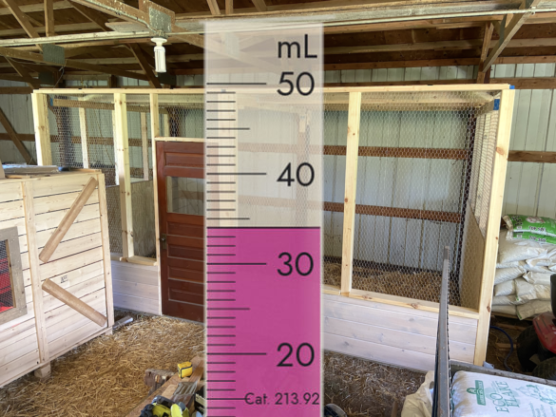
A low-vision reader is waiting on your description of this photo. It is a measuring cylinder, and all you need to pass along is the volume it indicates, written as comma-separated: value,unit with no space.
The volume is 34,mL
